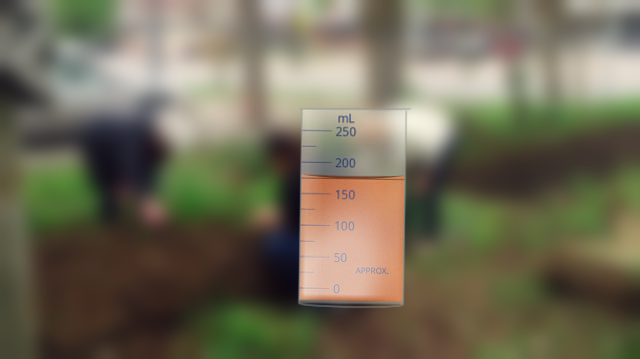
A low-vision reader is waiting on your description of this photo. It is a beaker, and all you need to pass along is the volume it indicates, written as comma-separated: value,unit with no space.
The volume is 175,mL
